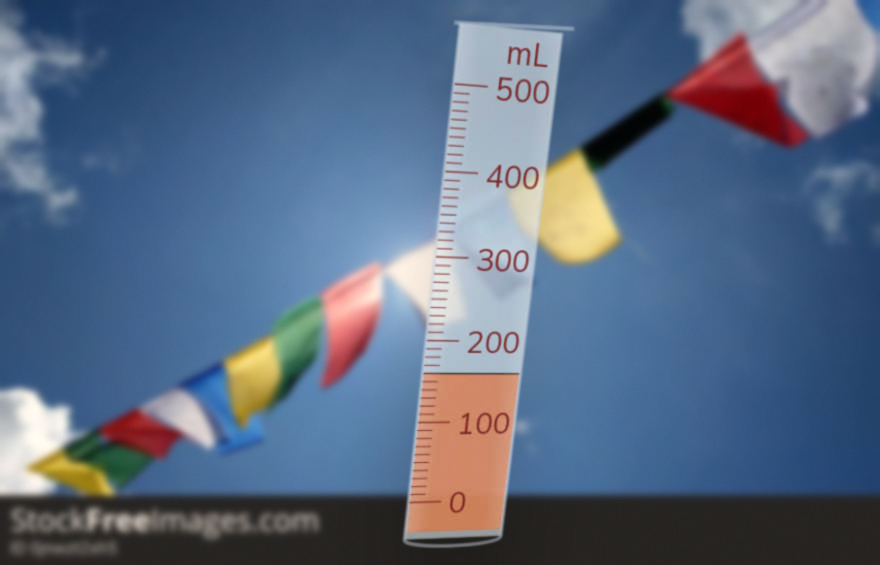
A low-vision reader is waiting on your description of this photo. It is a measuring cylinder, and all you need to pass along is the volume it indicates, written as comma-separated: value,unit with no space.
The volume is 160,mL
